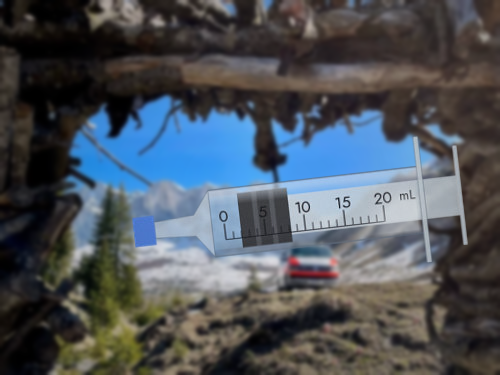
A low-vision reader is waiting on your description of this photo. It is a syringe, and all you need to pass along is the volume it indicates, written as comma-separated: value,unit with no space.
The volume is 2,mL
